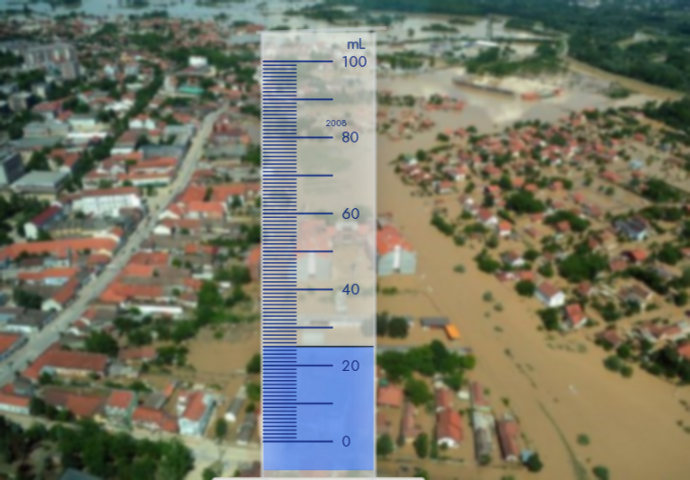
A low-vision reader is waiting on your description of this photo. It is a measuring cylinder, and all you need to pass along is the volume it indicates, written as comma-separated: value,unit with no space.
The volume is 25,mL
